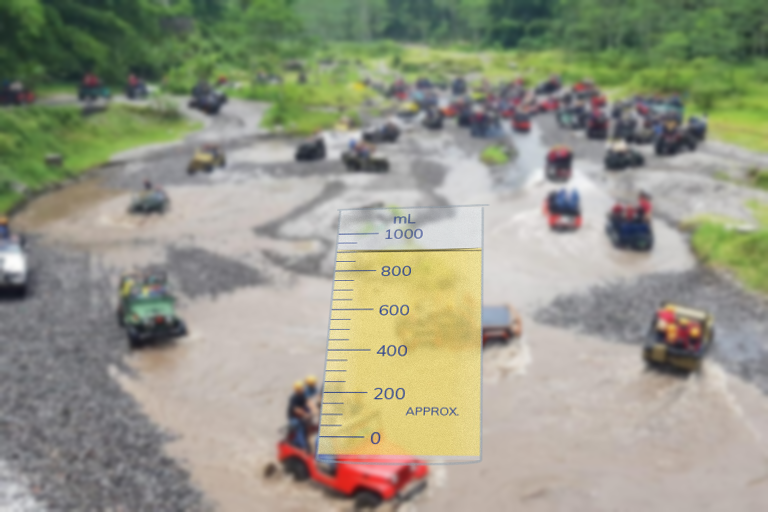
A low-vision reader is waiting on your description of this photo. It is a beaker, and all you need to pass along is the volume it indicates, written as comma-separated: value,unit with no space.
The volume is 900,mL
